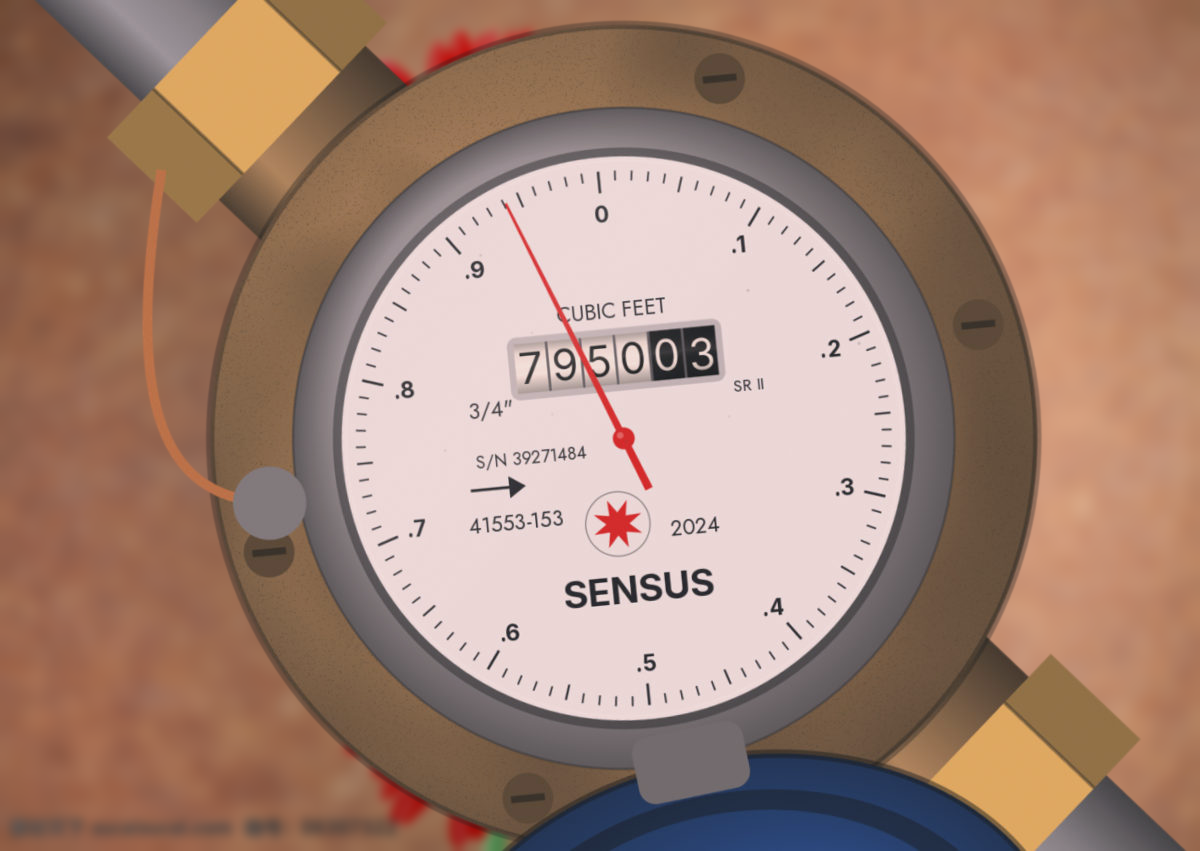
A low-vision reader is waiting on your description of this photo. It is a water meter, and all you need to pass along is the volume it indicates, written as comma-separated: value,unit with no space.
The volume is 795002.94,ft³
